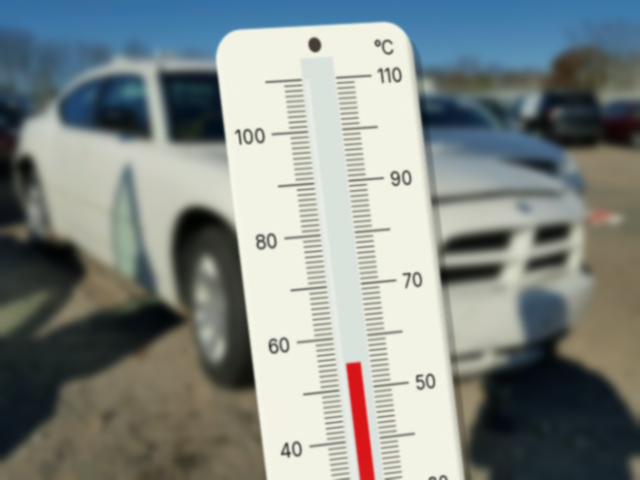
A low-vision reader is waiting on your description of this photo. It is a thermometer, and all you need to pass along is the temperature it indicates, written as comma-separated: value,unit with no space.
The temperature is 55,°C
